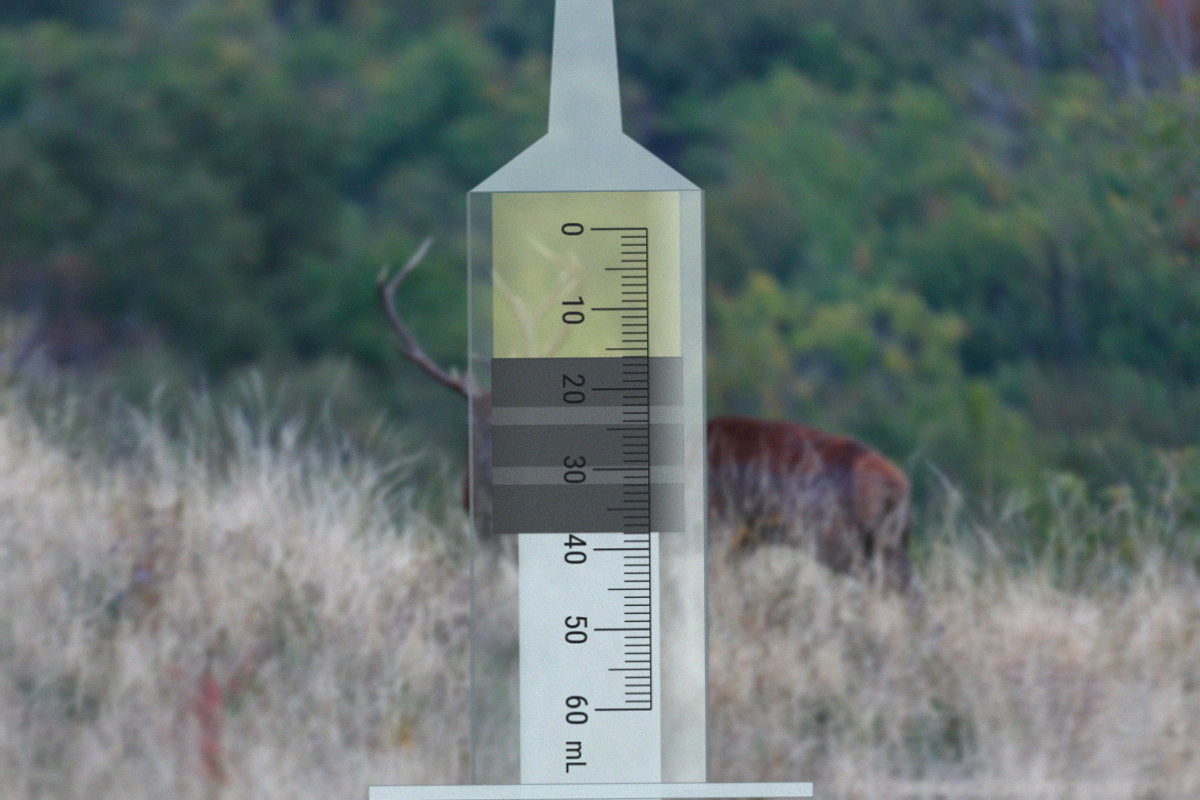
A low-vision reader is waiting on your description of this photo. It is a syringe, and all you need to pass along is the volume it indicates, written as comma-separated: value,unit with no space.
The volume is 16,mL
